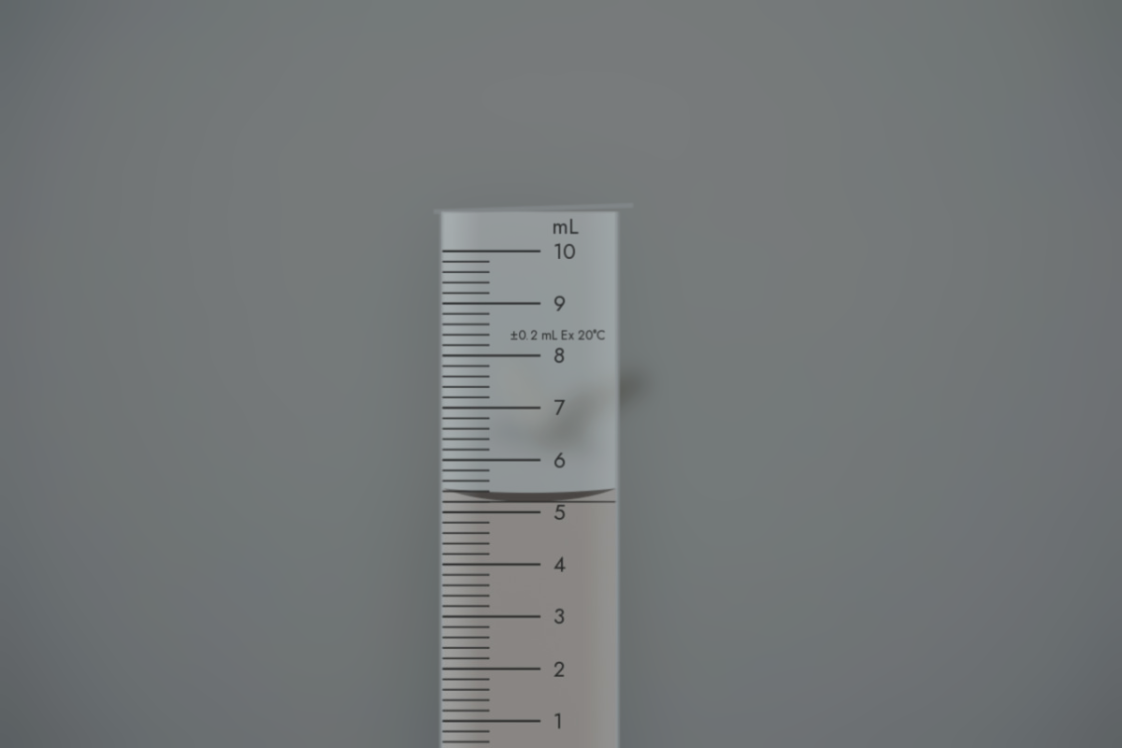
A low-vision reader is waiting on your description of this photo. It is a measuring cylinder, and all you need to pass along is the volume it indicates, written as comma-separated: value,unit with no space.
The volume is 5.2,mL
